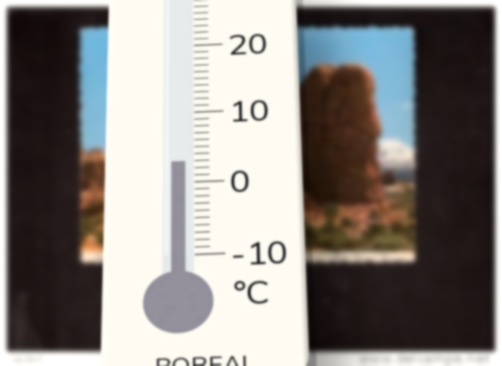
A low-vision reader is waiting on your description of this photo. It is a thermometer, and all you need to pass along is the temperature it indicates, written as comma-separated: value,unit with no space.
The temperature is 3,°C
